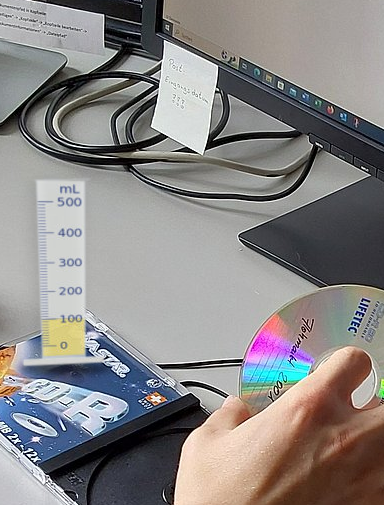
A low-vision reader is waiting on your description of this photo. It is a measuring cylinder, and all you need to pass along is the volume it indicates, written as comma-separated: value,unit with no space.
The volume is 100,mL
